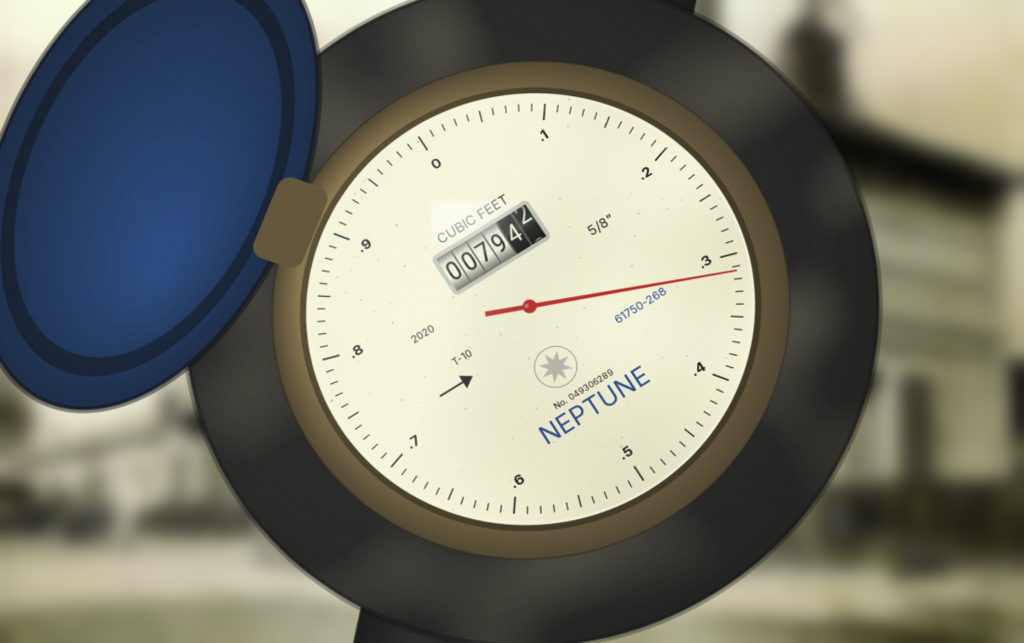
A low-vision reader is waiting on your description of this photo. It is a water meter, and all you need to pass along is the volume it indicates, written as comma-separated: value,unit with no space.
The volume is 7942.31,ft³
